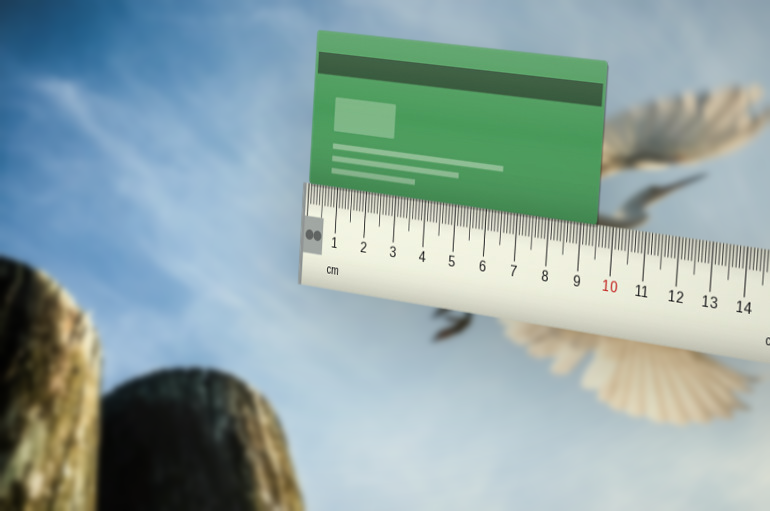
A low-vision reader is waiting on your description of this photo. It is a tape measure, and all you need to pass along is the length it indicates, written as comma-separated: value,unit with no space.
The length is 9.5,cm
